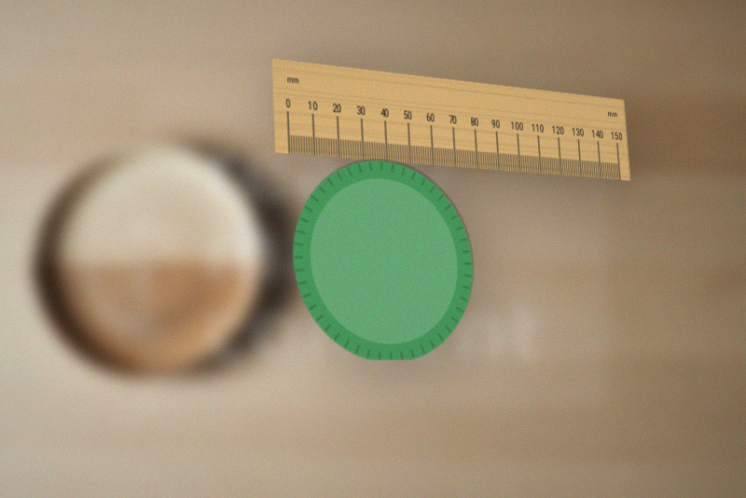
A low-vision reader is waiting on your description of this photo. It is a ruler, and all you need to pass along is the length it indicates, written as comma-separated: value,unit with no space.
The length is 75,mm
